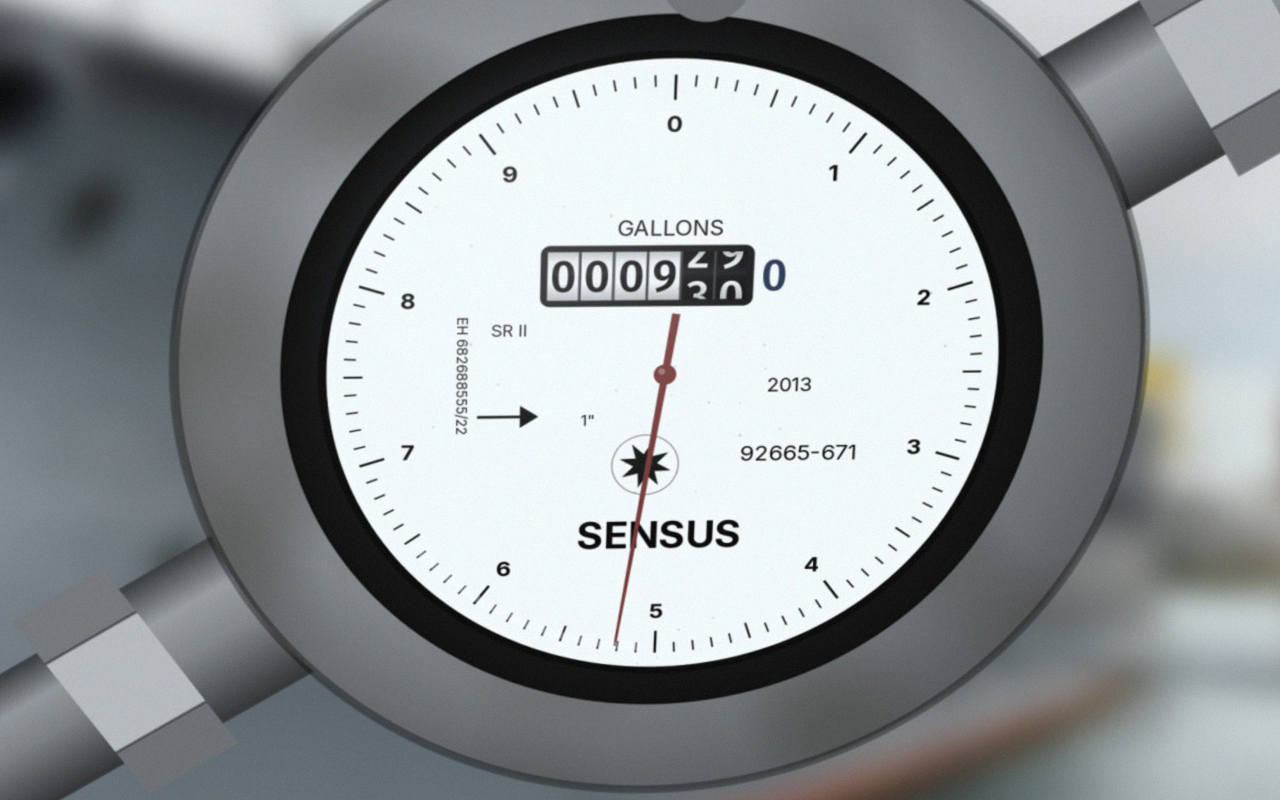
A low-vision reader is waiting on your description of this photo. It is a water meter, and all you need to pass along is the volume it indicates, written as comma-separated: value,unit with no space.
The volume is 9295.2,gal
